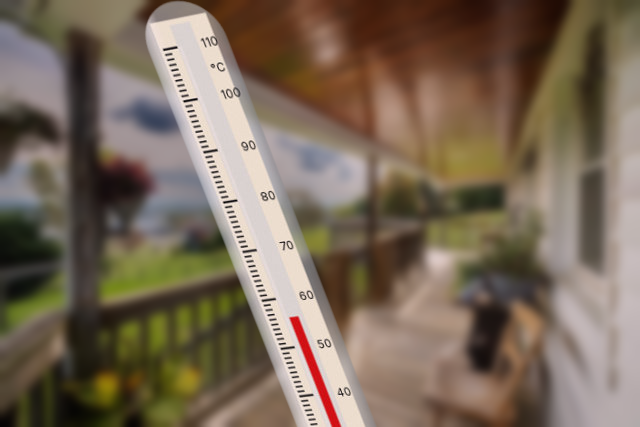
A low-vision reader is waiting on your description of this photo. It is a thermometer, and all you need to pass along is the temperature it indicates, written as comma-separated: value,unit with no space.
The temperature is 56,°C
